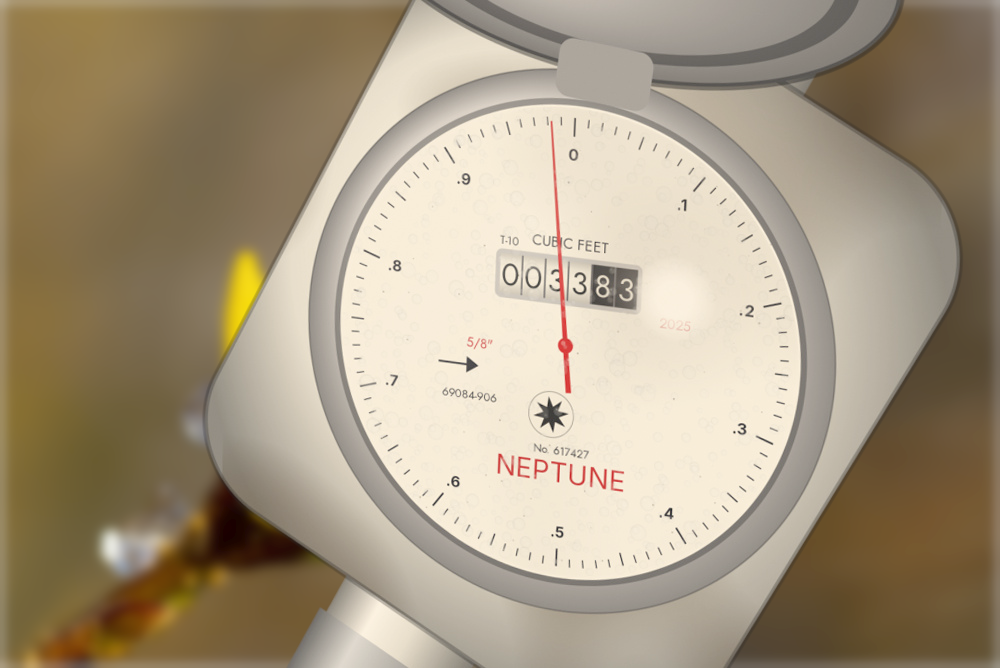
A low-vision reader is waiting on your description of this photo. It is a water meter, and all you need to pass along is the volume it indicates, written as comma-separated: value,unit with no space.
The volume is 3382.98,ft³
